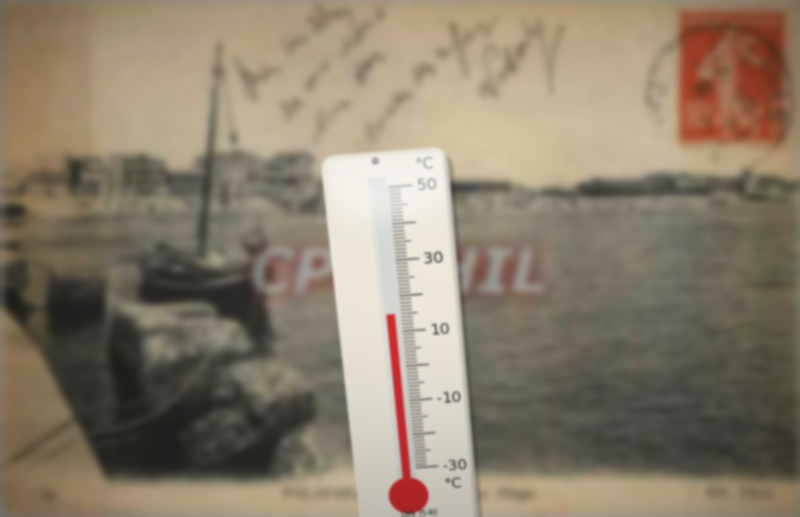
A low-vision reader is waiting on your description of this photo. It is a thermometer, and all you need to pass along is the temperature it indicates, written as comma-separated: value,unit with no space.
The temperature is 15,°C
